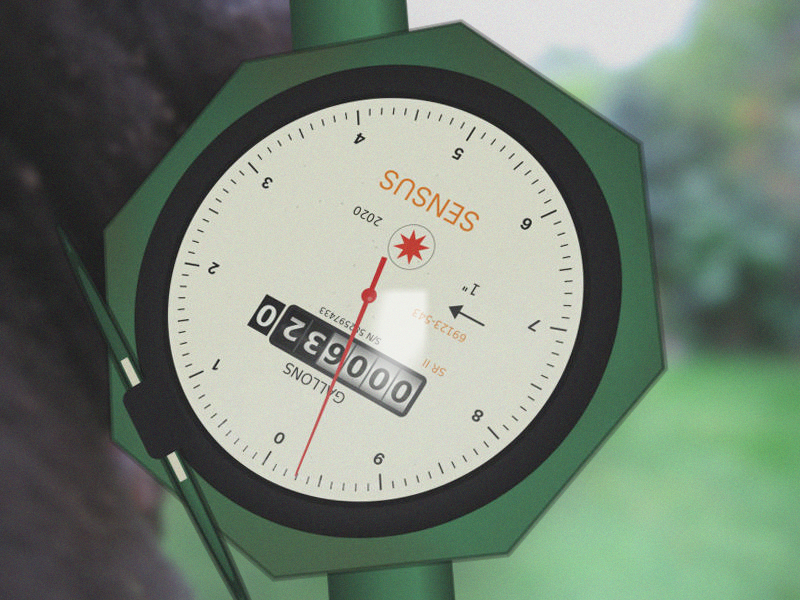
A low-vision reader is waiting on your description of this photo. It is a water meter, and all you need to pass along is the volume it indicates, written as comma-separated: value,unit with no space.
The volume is 6319.7,gal
